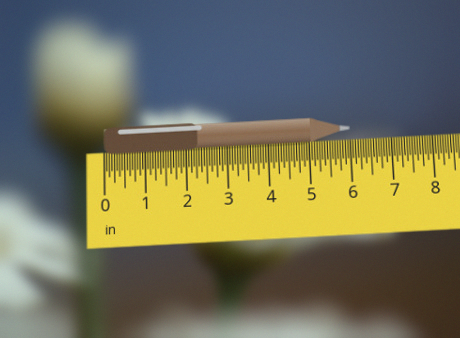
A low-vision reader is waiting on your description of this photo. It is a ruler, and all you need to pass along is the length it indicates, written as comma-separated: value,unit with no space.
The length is 6,in
